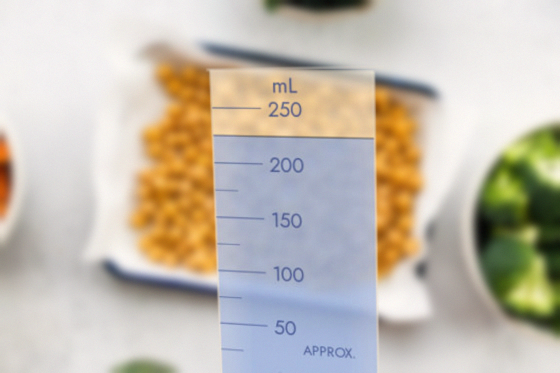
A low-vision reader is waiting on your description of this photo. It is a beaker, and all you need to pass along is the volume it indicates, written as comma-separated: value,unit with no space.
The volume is 225,mL
